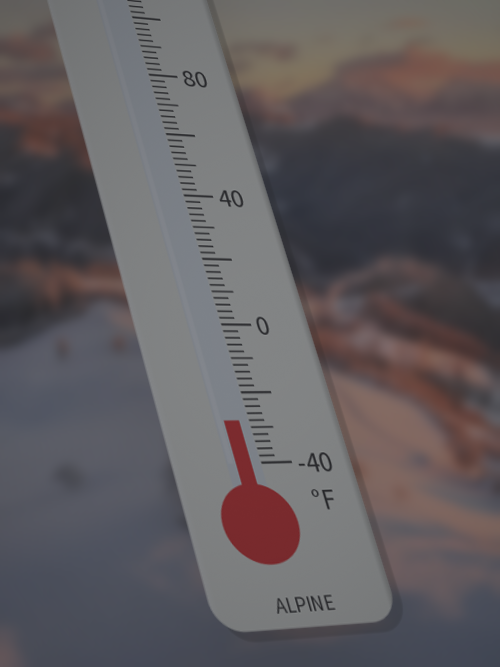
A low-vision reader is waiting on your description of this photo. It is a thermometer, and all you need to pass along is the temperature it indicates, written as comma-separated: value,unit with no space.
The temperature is -28,°F
